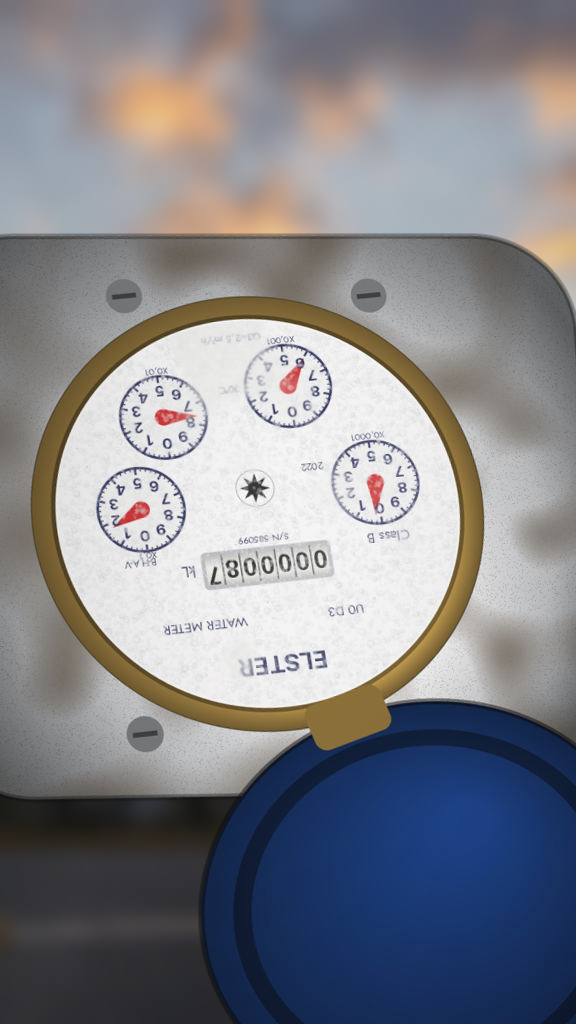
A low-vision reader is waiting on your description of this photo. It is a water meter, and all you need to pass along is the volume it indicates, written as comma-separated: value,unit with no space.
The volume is 87.1760,kL
